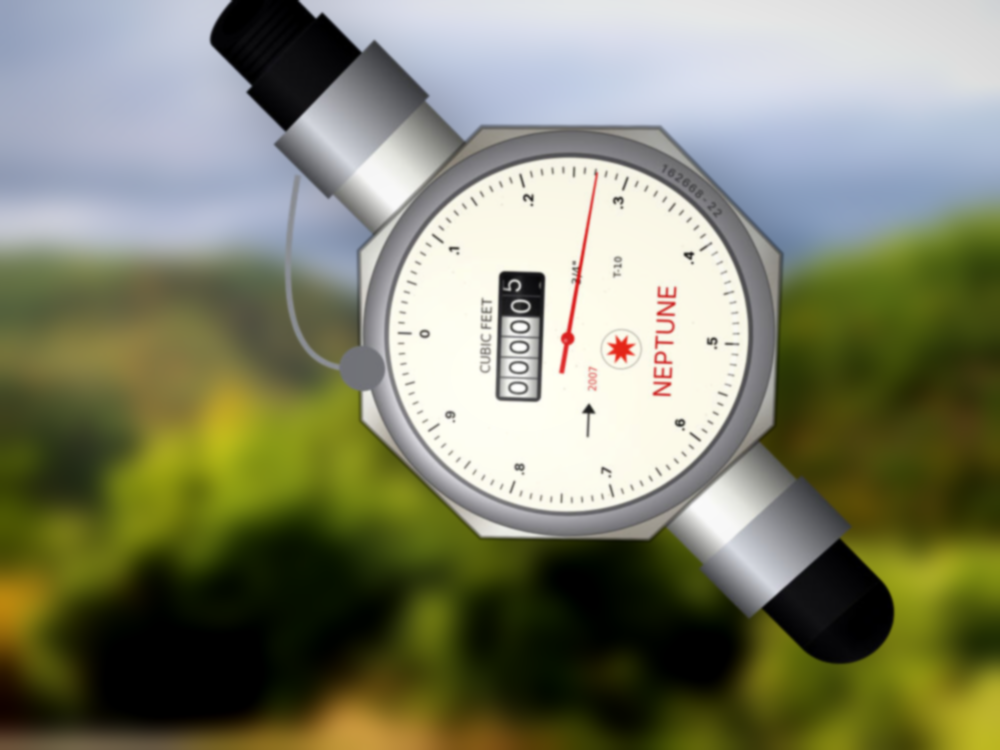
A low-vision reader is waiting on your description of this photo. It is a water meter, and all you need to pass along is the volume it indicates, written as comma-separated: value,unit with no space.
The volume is 5.27,ft³
